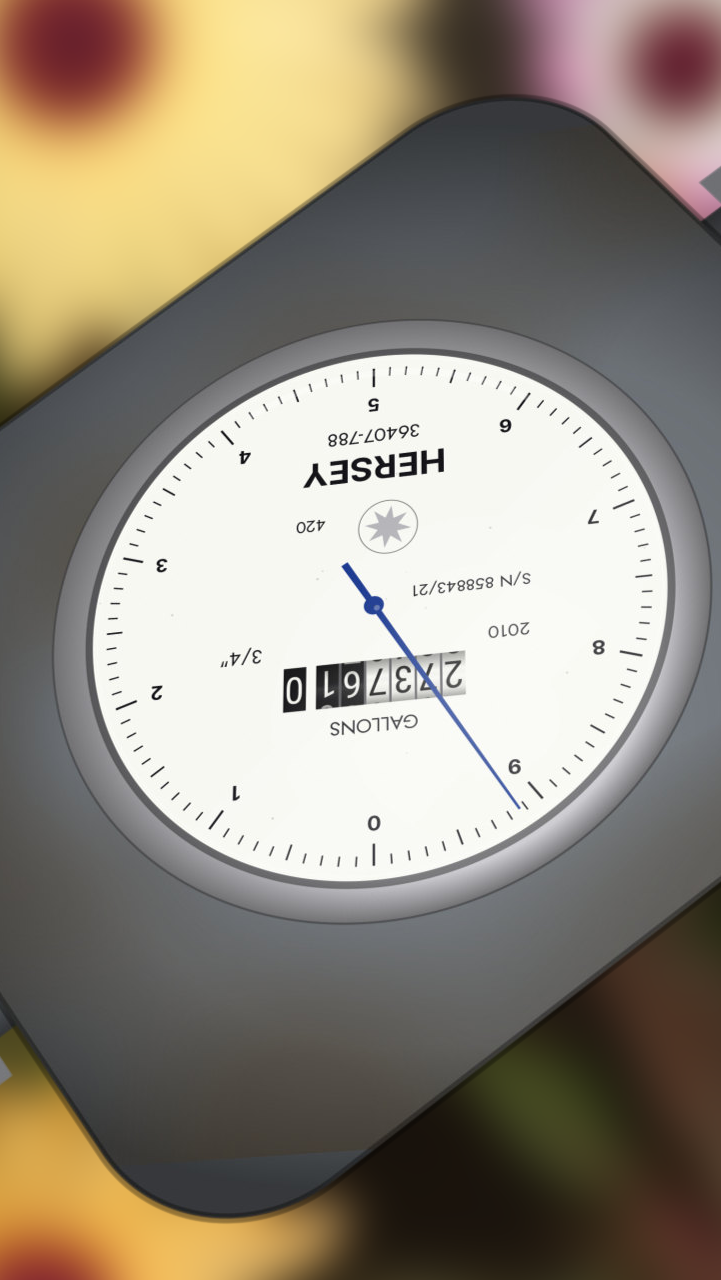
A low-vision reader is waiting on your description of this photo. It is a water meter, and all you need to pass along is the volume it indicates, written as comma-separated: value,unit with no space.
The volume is 2737609.1,gal
